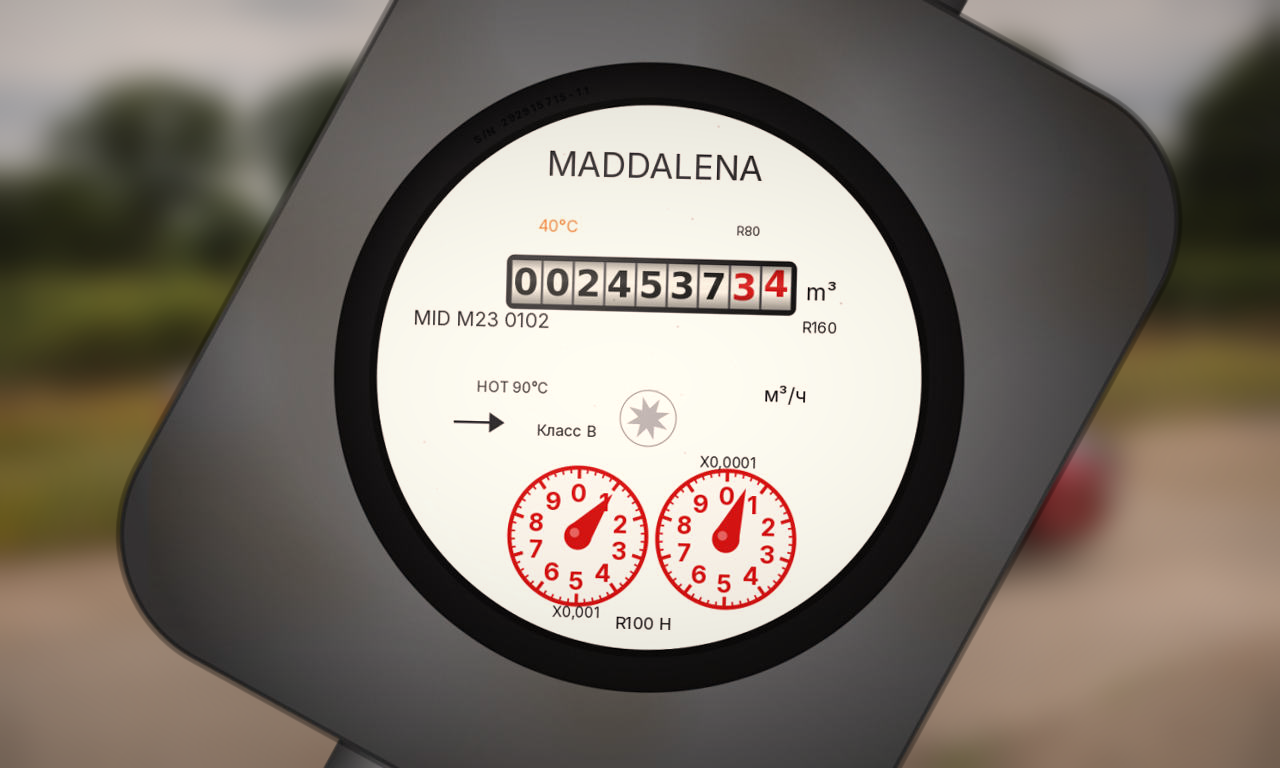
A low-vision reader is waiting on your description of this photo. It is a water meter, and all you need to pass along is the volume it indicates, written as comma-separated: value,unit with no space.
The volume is 24537.3410,m³
